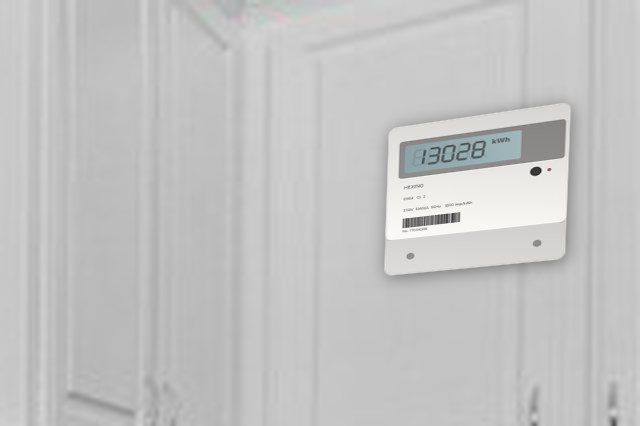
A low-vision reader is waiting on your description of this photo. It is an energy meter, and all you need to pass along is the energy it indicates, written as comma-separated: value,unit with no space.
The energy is 13028,kWh
